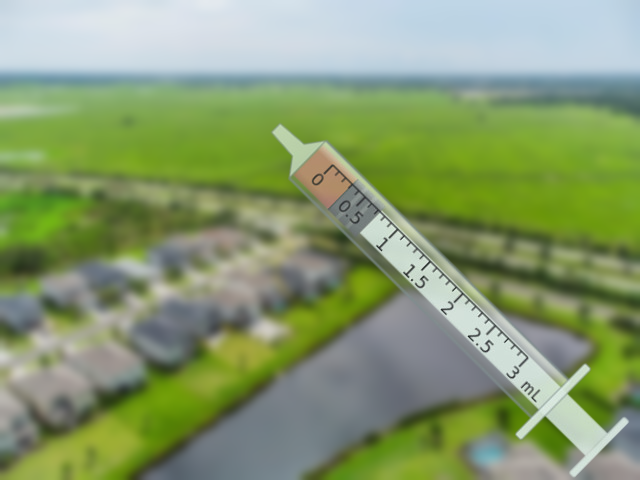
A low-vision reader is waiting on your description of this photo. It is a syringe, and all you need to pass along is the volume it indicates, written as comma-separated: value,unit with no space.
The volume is 0.3,mL
